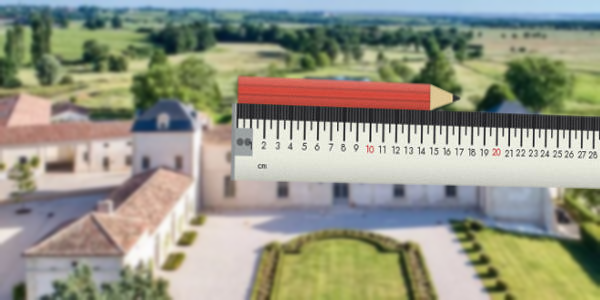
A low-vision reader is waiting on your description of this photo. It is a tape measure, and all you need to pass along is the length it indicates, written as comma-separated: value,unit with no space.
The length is 17,cm
